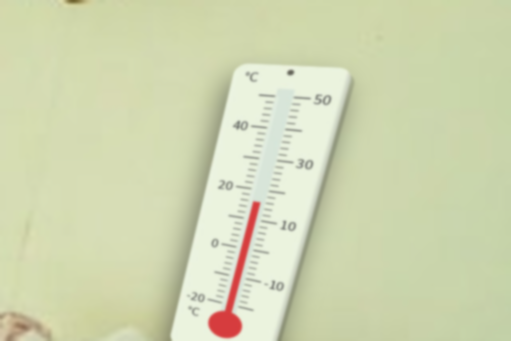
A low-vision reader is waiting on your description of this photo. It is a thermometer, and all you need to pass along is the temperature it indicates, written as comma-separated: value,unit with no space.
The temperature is 16,°C
